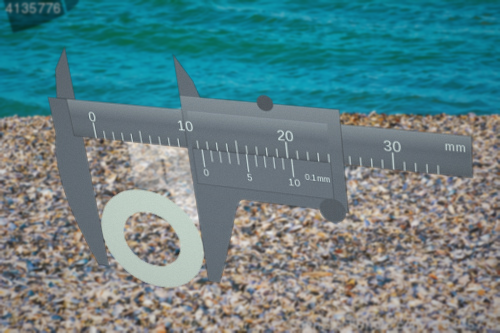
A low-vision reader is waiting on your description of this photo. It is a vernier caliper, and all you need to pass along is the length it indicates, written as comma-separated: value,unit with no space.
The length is 11.4,mm
